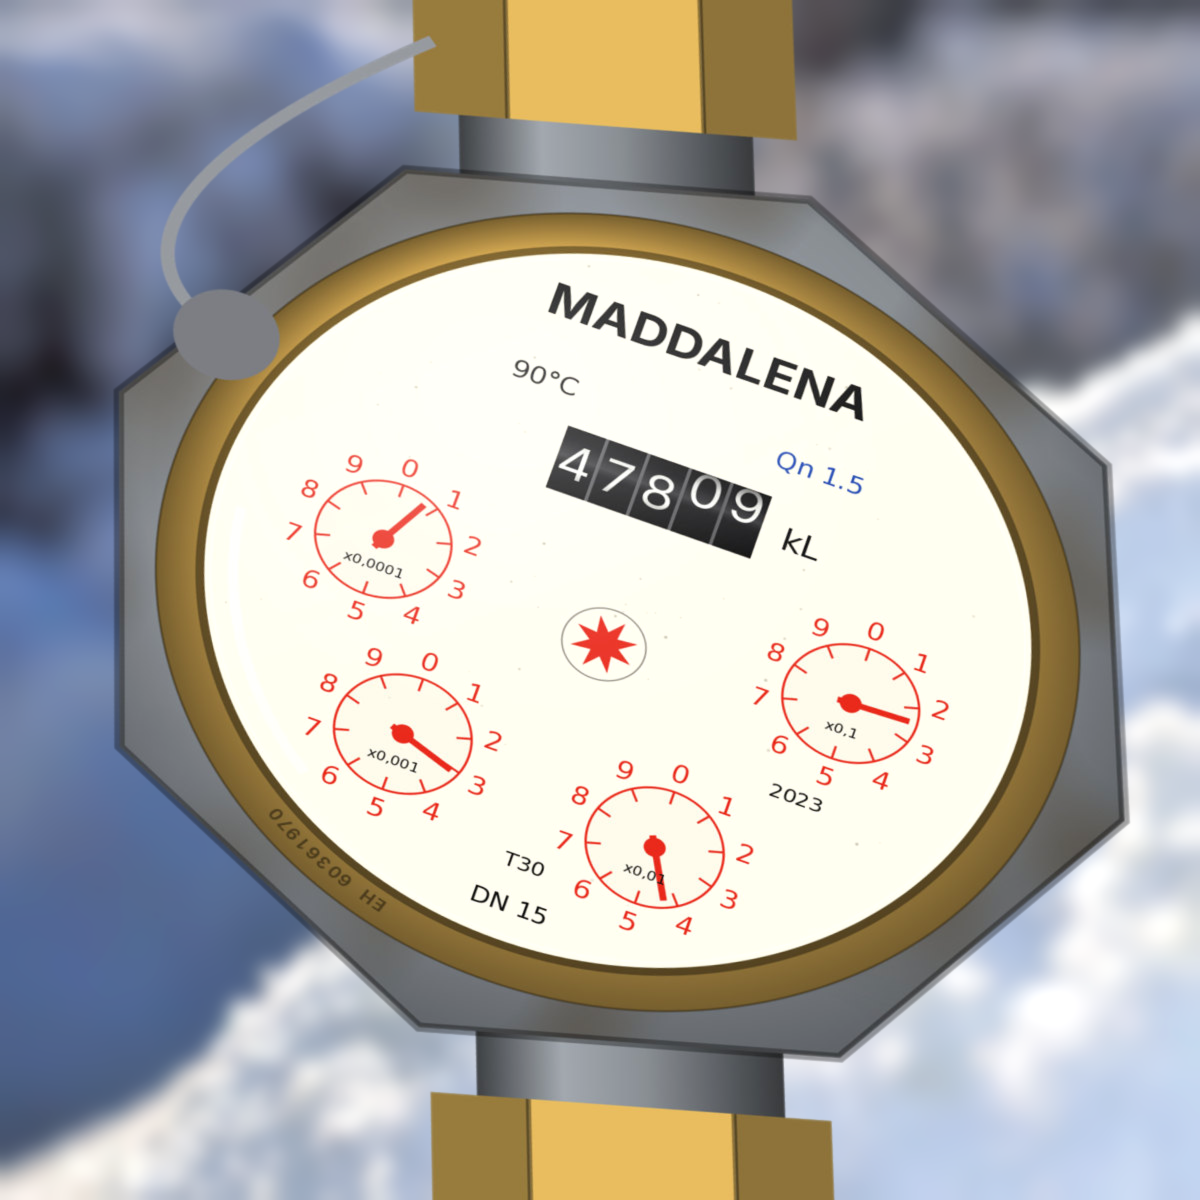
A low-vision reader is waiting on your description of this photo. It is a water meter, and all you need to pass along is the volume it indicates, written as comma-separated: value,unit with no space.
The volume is 47809.2430,kL
